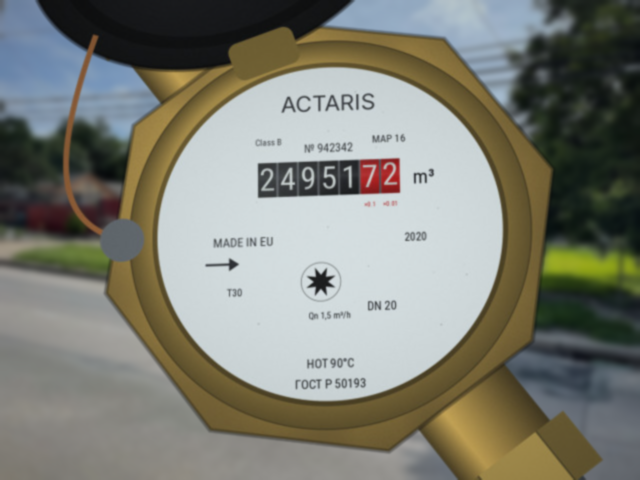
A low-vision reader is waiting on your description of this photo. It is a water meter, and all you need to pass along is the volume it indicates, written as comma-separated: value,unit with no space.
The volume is 24951.72,m³
